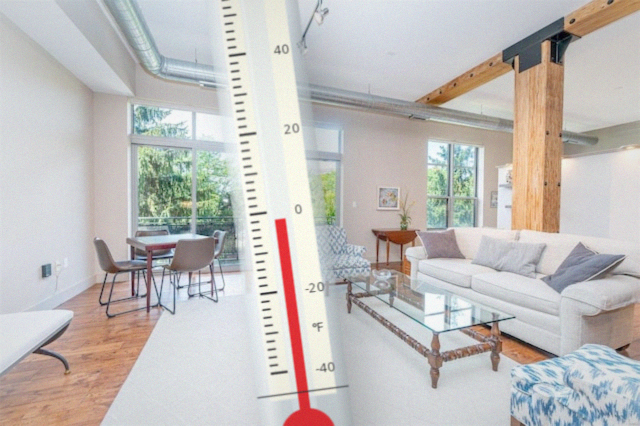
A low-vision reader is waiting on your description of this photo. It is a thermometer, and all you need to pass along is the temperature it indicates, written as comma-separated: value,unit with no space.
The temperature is -2,°F
